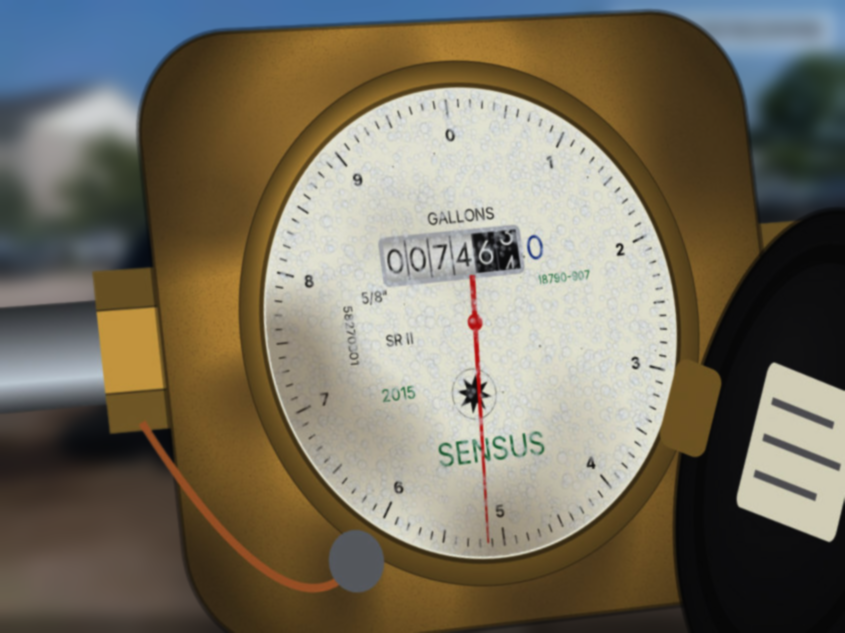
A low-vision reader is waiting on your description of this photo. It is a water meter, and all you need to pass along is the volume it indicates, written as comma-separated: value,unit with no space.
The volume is 74635.1,gal
